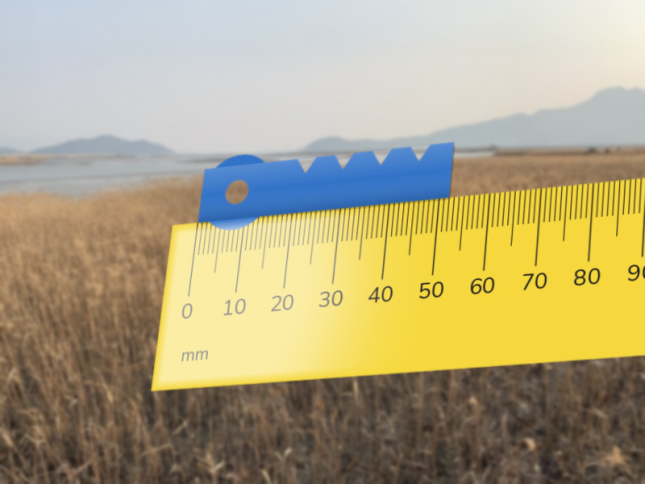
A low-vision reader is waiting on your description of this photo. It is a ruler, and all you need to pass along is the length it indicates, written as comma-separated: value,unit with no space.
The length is 52,mm
